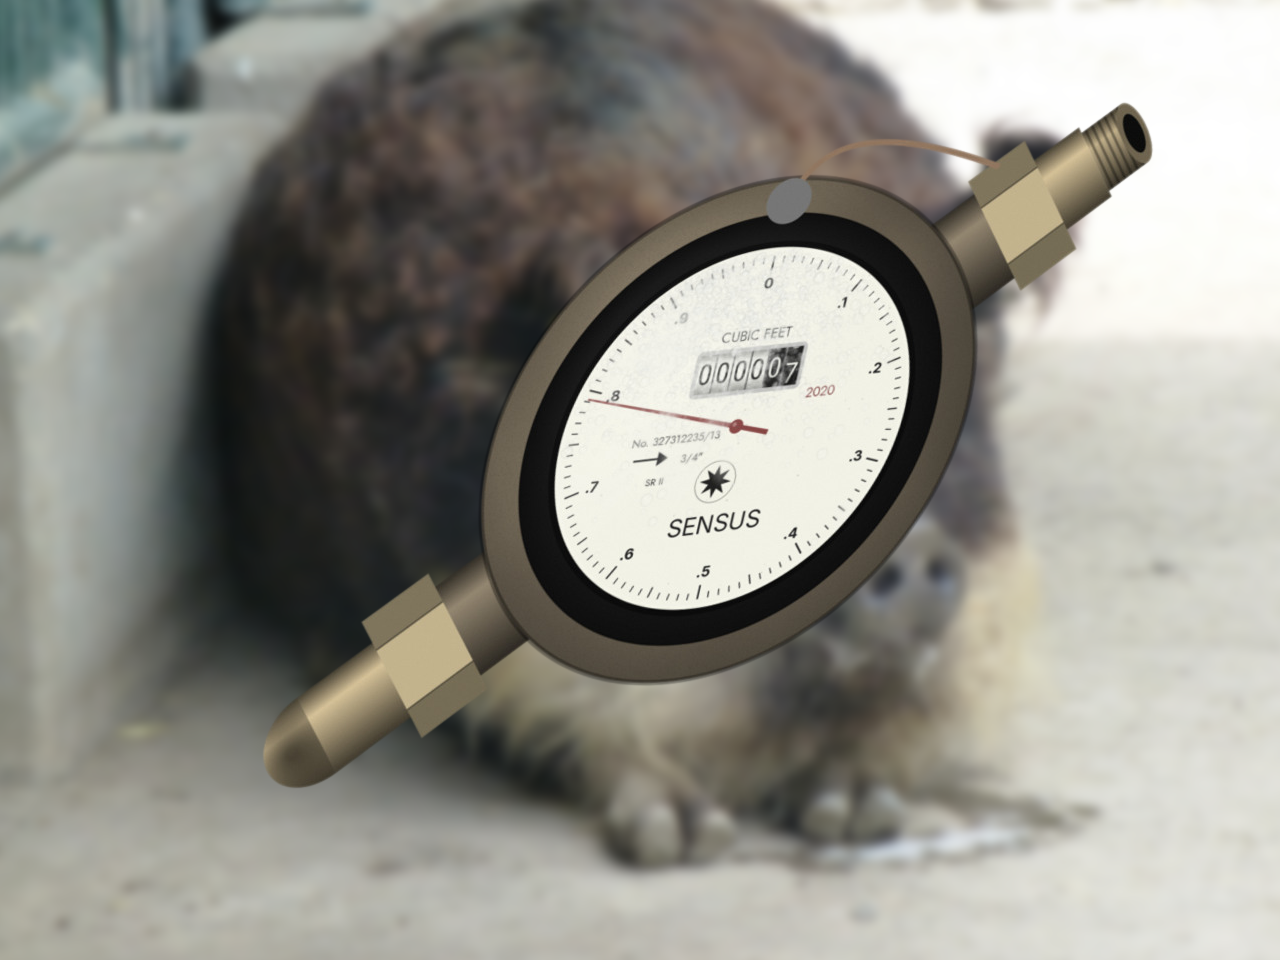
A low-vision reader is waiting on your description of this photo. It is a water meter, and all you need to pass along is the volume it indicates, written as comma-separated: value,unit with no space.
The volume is 6.79,ft³
